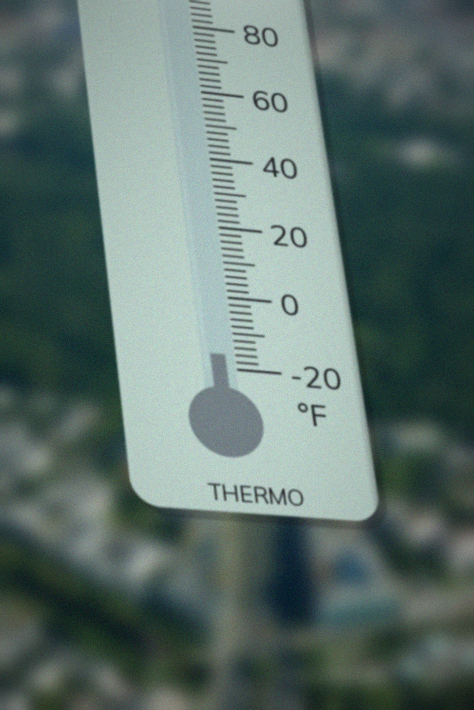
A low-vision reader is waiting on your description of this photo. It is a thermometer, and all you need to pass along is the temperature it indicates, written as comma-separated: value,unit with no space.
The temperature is -16,°F
